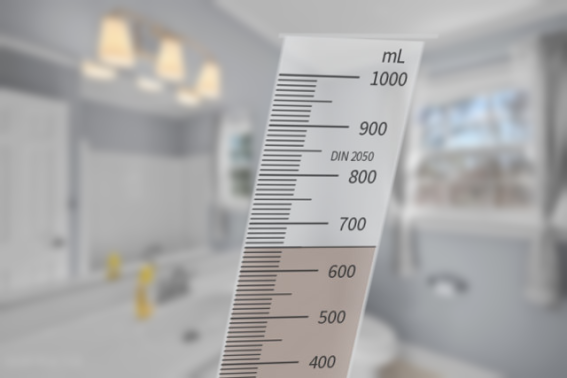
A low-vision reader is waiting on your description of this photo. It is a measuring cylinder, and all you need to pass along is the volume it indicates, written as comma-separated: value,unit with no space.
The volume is 650,mL
